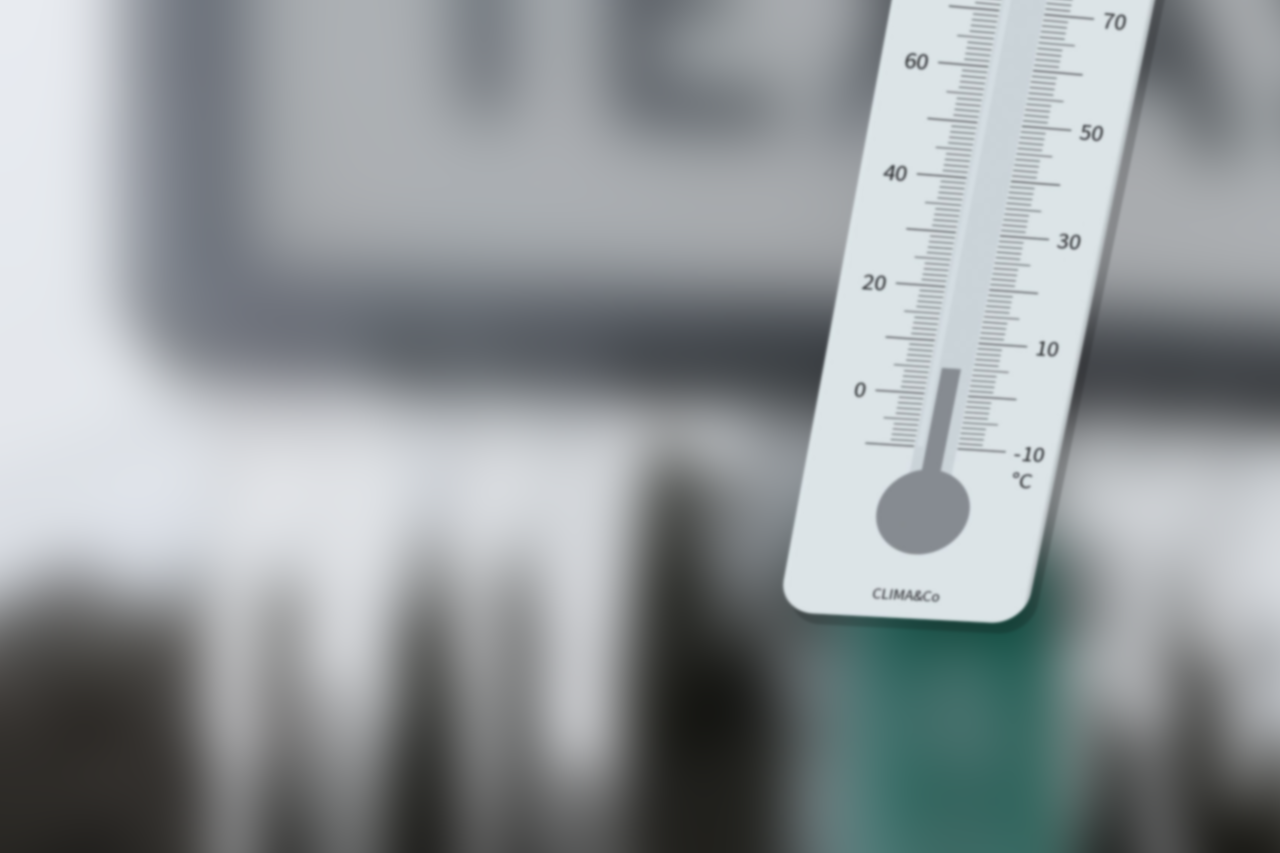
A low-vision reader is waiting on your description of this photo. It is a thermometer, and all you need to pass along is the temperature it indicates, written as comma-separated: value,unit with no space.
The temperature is 5,°C
